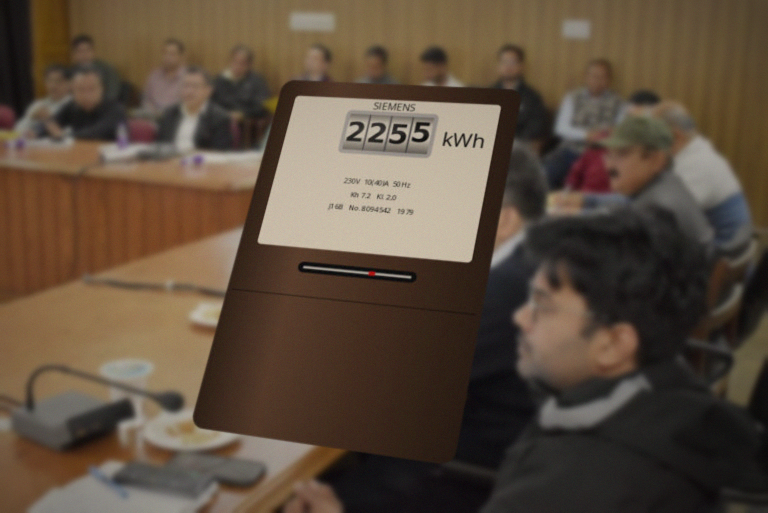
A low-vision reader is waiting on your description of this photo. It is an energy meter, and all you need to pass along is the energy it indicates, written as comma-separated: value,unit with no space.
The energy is 2255,kWh
